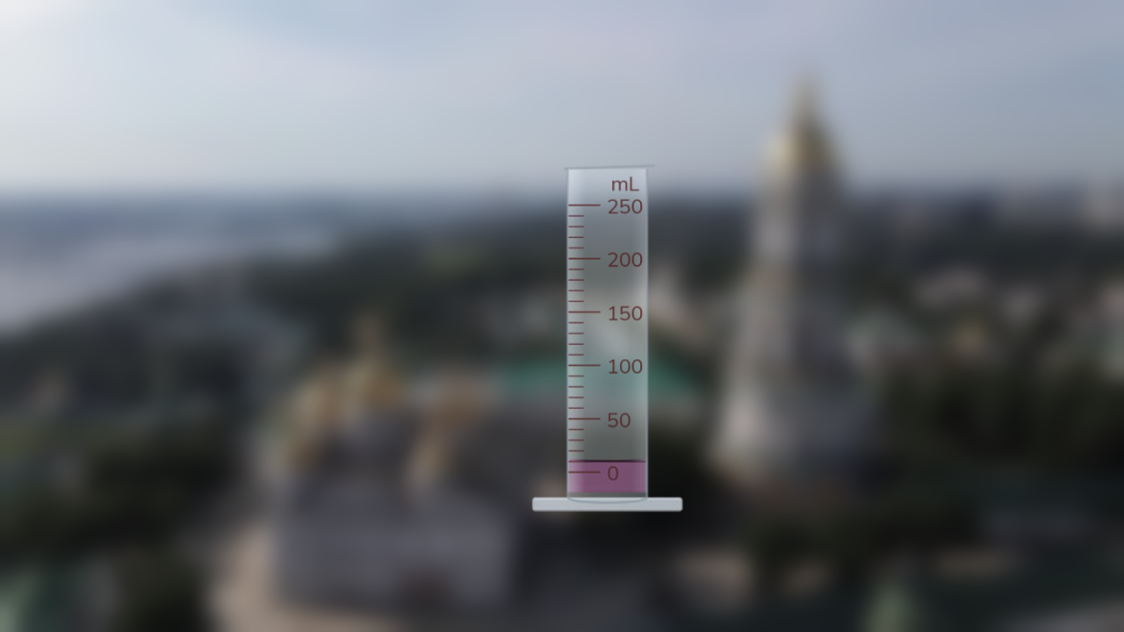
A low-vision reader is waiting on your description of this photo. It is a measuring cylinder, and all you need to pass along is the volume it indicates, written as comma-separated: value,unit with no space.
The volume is 10,mL
